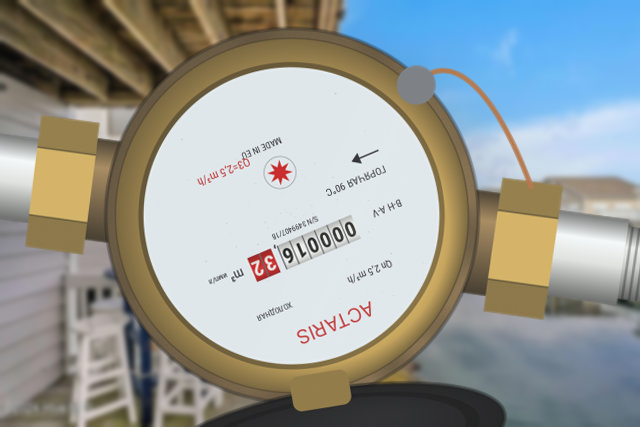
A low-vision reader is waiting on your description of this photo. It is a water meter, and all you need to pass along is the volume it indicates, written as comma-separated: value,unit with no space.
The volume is 16.32,m³
